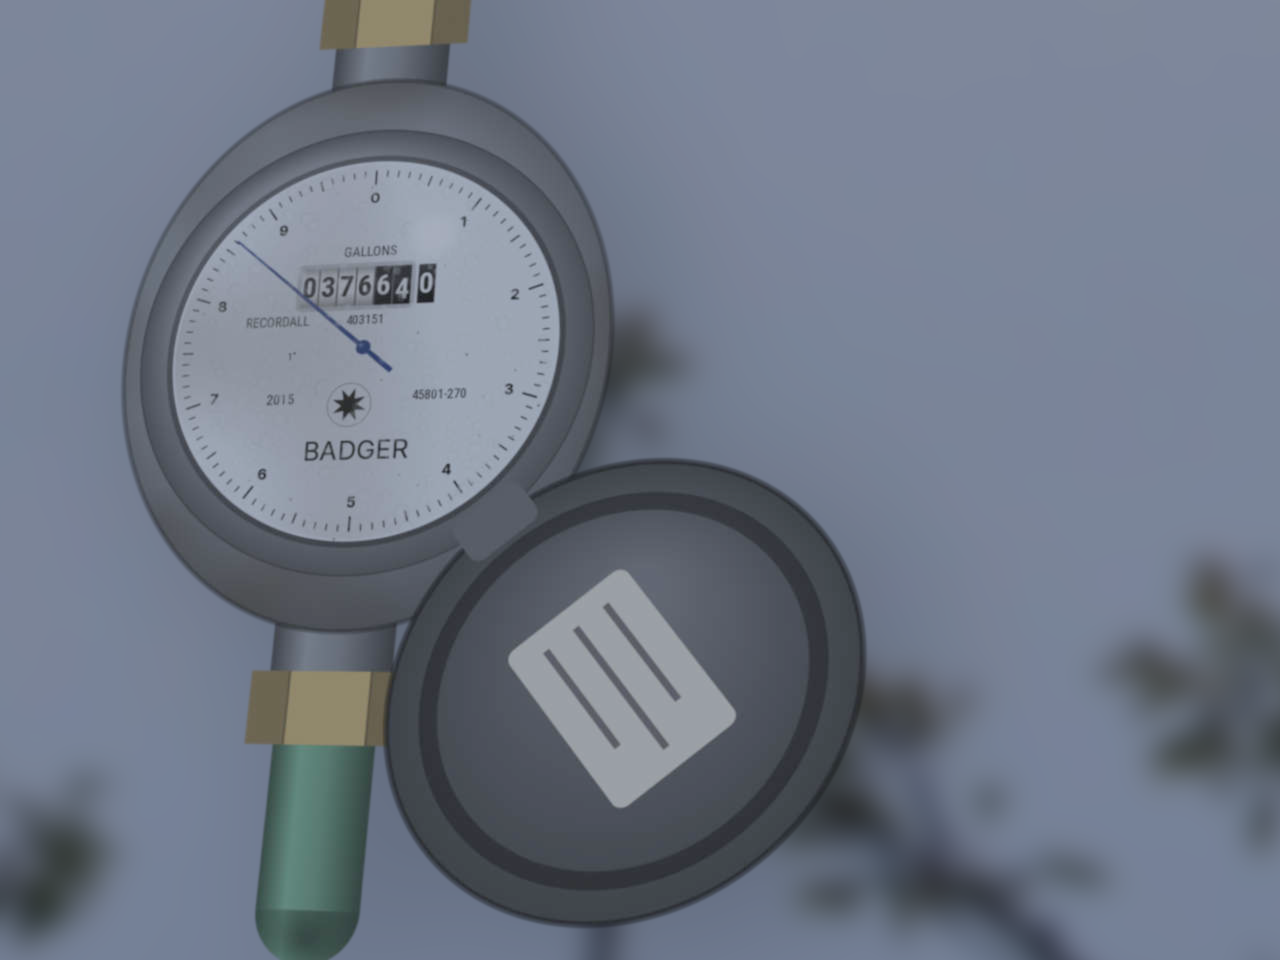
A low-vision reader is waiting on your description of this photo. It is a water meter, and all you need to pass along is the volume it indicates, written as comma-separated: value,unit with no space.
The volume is 376638.6,gal
